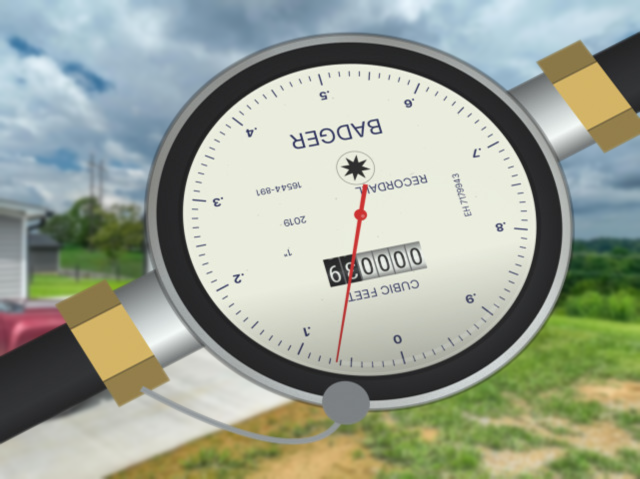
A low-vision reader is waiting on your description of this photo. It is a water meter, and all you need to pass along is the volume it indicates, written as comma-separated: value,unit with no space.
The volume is 39.06,ft³
